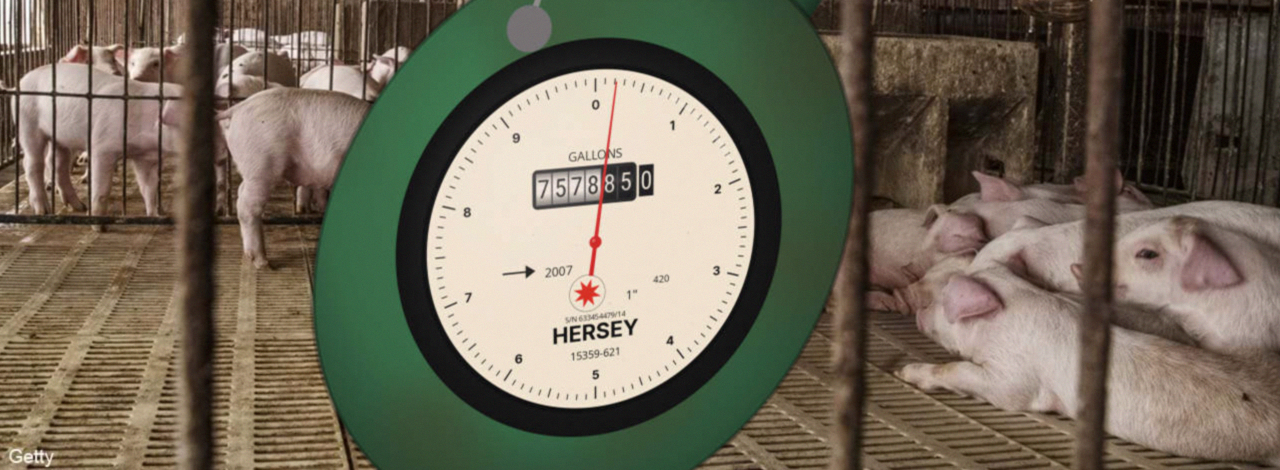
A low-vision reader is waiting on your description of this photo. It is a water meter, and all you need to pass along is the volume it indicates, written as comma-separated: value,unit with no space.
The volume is 7578850.2,gal
